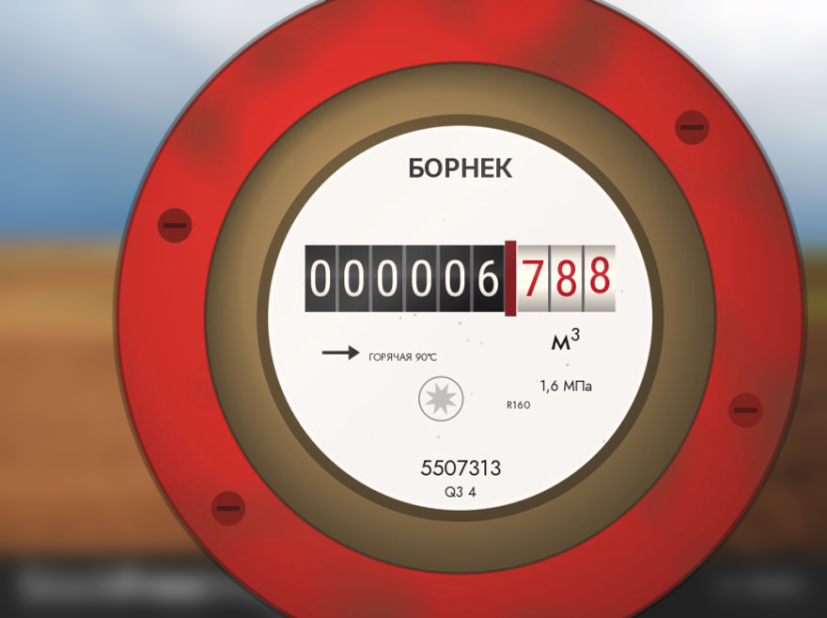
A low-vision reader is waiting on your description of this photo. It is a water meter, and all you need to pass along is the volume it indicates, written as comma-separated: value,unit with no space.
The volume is 6.788,m³
